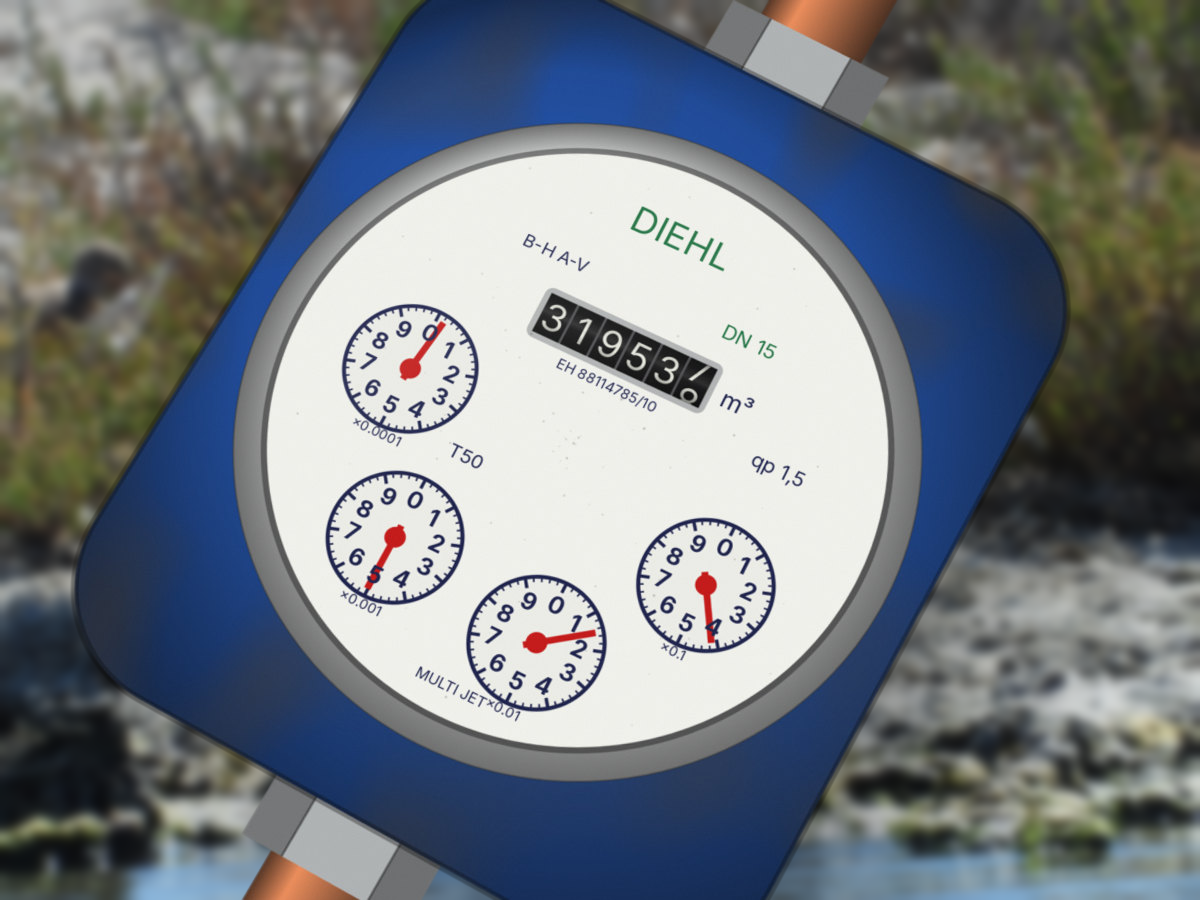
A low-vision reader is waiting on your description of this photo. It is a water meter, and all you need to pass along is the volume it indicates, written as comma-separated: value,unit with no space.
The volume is 319537.4150,m³
